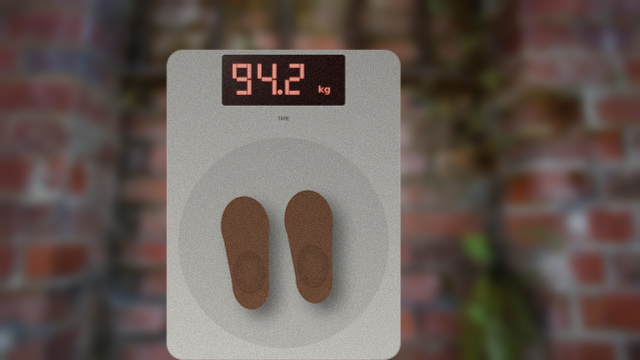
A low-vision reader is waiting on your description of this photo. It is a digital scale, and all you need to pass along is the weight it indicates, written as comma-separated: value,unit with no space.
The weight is 94.2,kg
